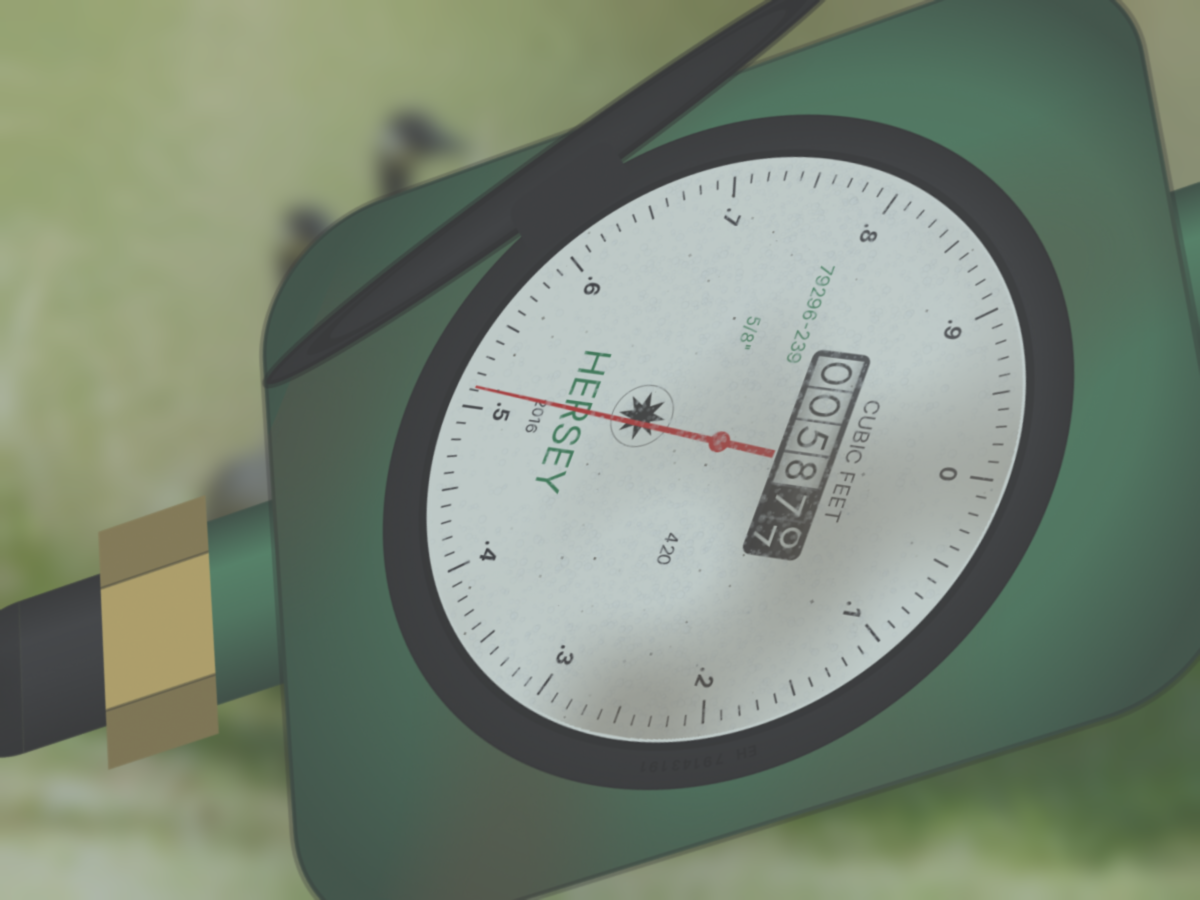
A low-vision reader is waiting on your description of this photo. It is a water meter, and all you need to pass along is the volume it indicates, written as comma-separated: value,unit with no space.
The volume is 5876.51,ft³
